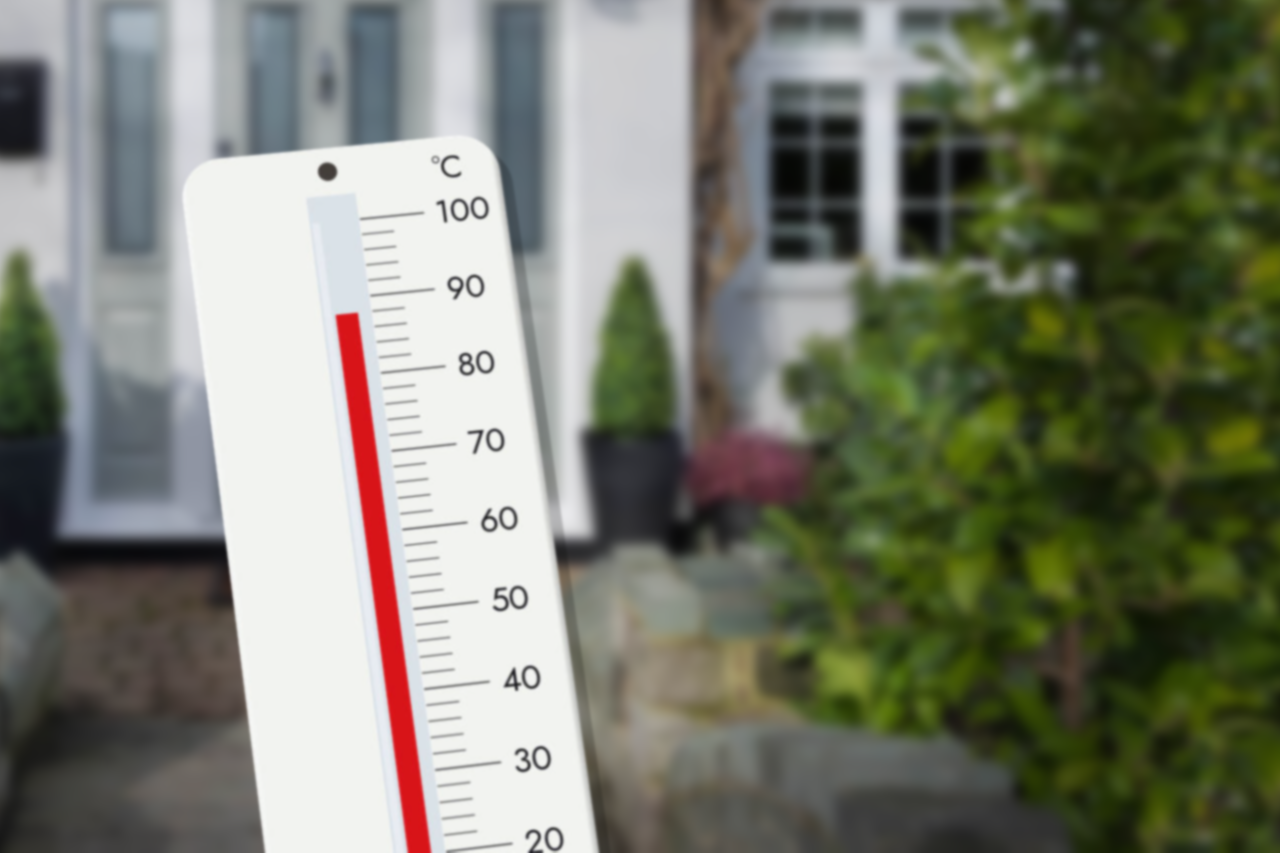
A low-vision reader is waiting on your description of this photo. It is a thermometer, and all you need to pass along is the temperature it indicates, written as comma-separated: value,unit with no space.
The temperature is 88,°C
